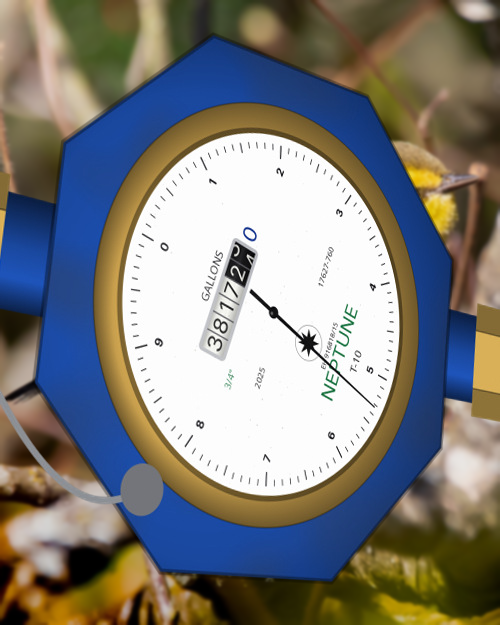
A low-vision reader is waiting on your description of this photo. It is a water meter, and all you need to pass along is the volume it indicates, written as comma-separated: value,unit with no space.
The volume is 3817235.3,gal
